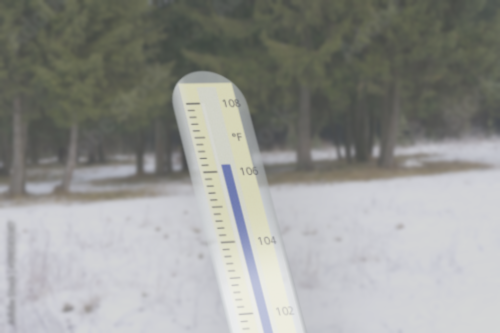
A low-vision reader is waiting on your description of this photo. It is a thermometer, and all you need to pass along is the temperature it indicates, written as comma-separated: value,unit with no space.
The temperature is 106.2,°F
